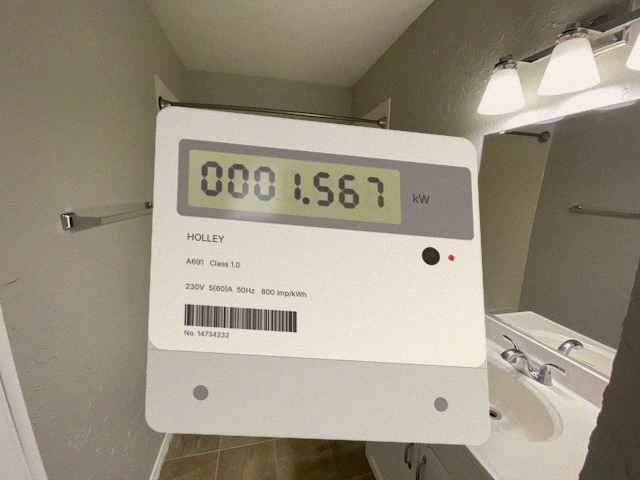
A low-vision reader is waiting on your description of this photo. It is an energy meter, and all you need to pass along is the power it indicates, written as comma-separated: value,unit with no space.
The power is 1.567,kW
